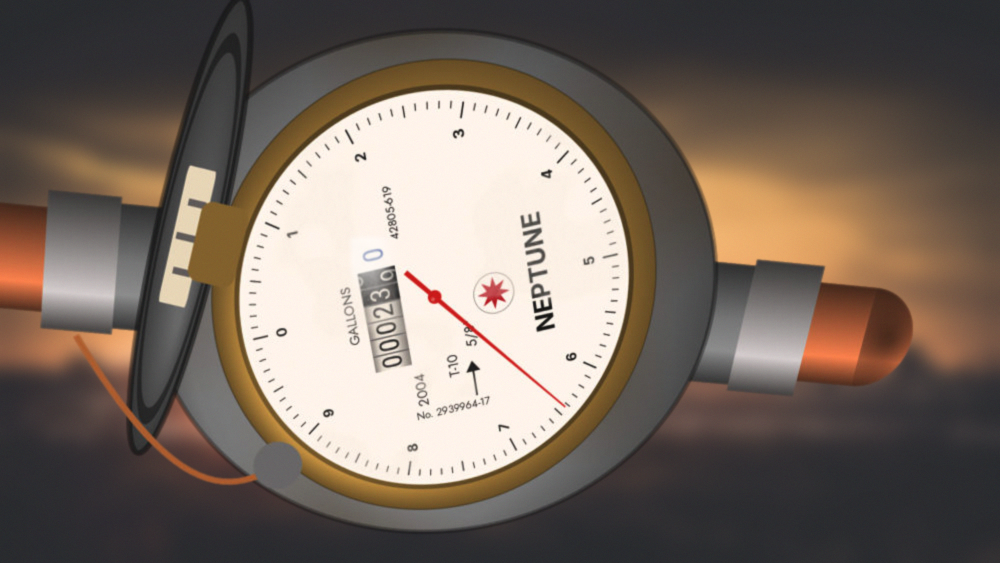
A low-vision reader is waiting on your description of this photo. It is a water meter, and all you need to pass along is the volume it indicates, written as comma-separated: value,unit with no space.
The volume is 2386.4,gal
